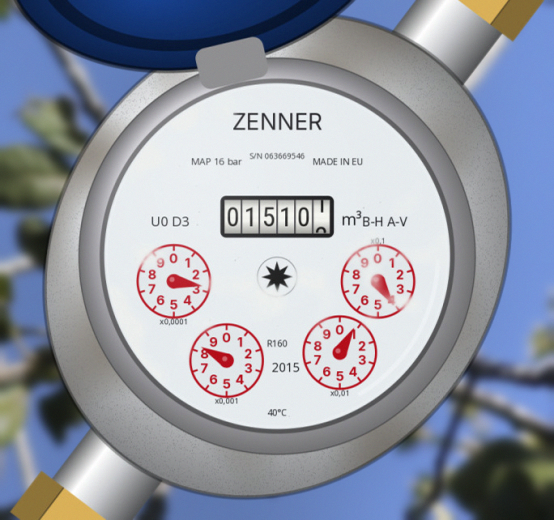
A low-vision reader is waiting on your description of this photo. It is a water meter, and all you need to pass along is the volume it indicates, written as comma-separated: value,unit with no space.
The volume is 15101.4082,m³
